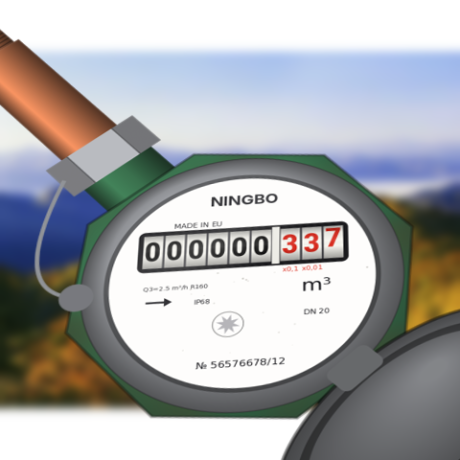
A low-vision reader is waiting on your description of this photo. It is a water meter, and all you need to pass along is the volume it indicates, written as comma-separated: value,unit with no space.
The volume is 0.337,m³
